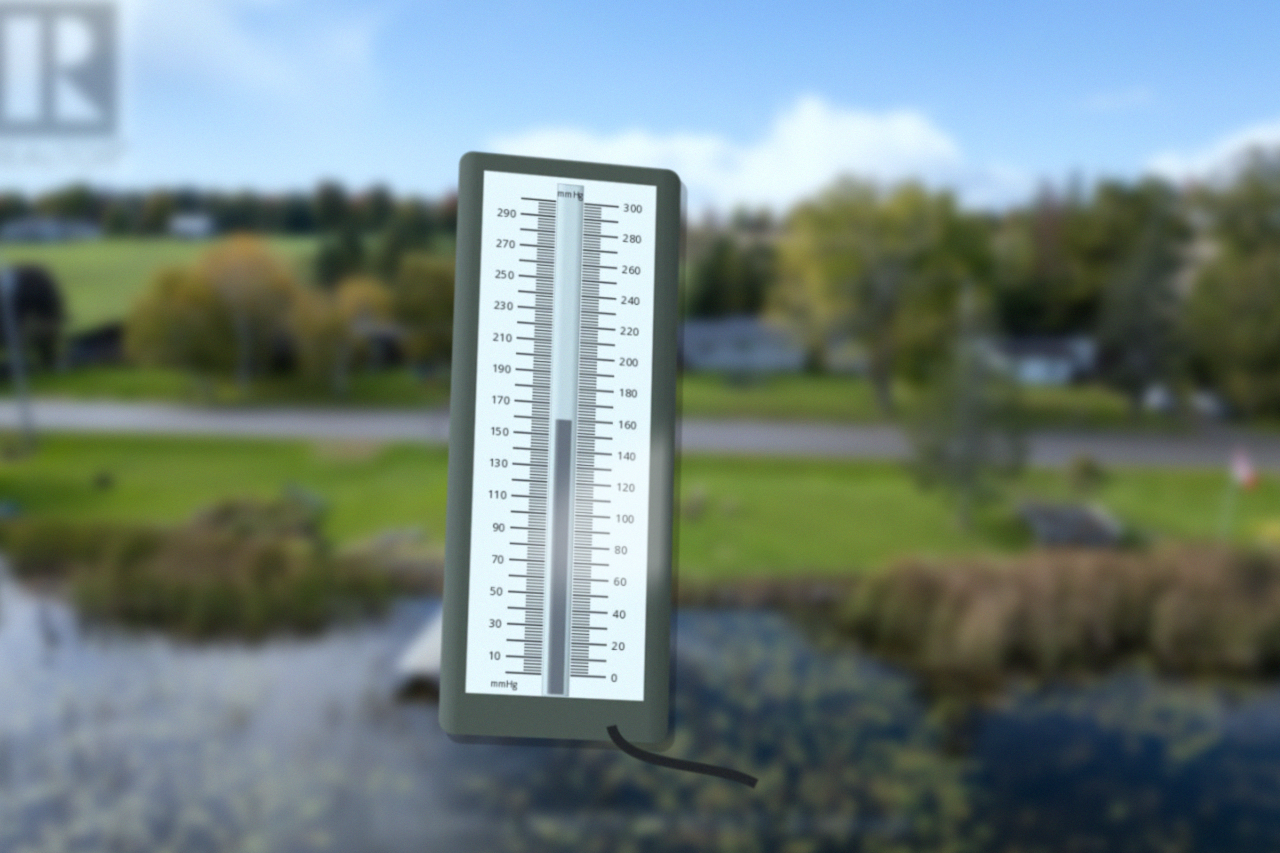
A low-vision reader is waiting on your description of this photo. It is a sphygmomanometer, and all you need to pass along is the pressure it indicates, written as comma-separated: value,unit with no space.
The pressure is 160,mmHg
